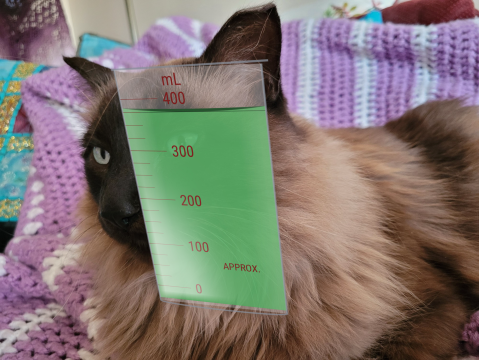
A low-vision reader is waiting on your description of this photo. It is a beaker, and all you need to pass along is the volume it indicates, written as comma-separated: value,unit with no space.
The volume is 375,mL
